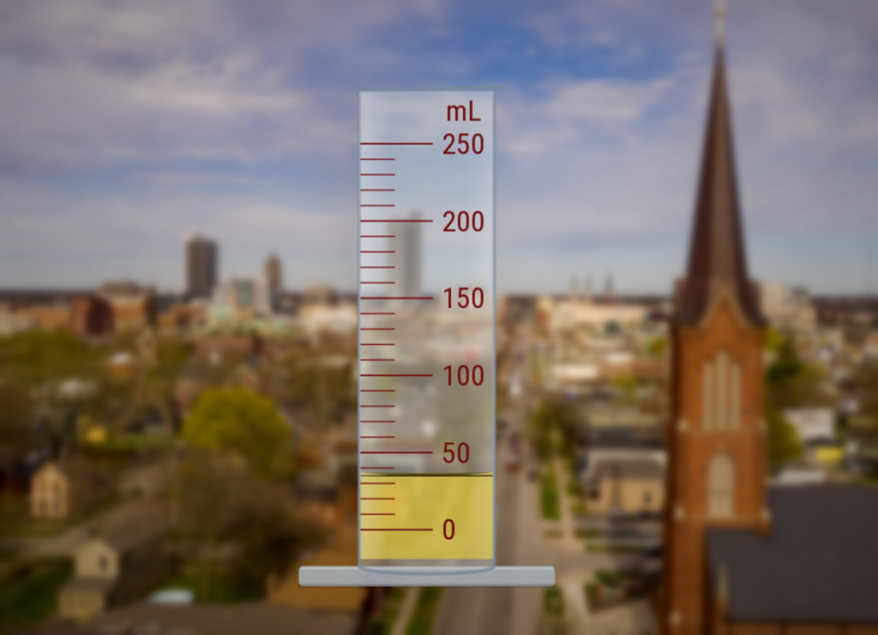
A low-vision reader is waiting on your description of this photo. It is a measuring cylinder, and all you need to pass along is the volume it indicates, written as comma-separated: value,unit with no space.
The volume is 35,mL
